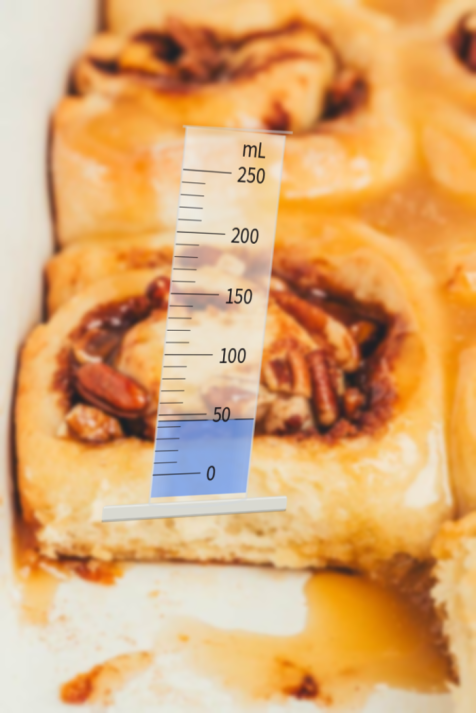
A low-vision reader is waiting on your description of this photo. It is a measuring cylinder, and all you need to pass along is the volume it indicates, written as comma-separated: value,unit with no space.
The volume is 45,mL
